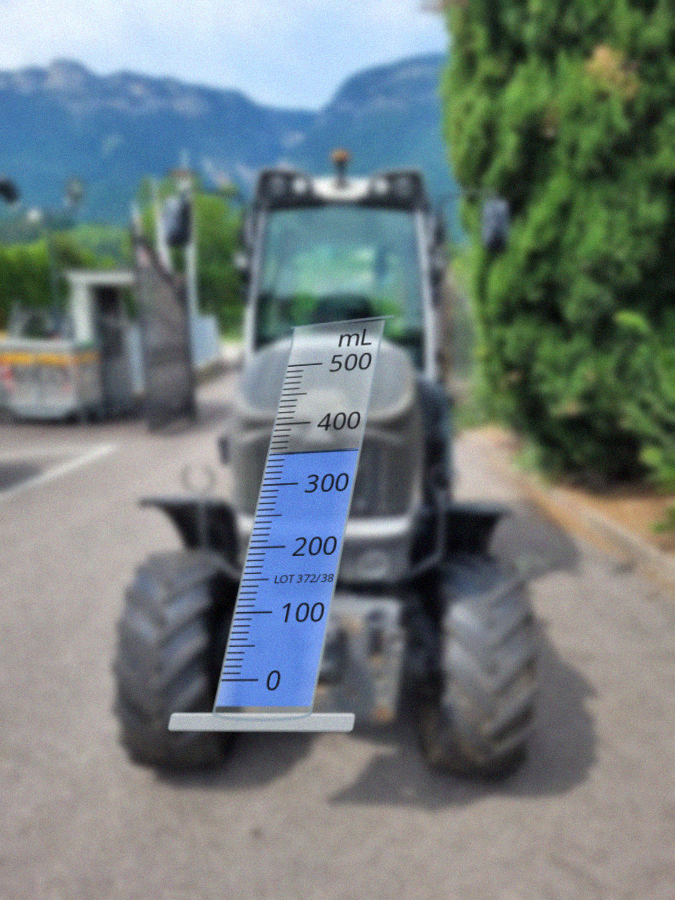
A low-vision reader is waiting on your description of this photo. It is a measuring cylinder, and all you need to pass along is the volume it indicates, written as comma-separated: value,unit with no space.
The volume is 350,mL
